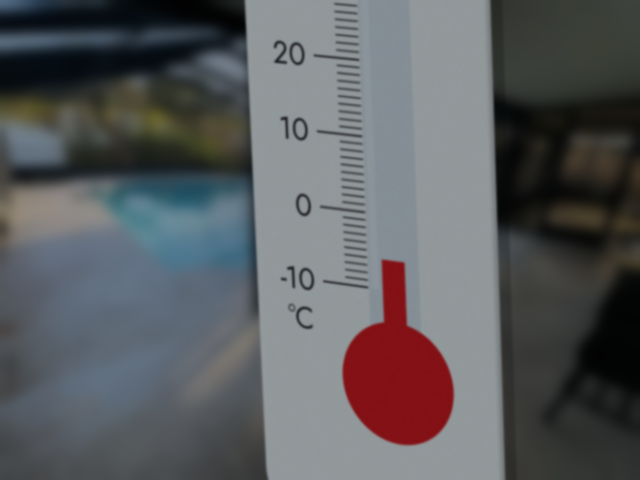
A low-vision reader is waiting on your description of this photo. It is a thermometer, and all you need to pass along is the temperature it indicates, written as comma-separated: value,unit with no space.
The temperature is -6,°C
